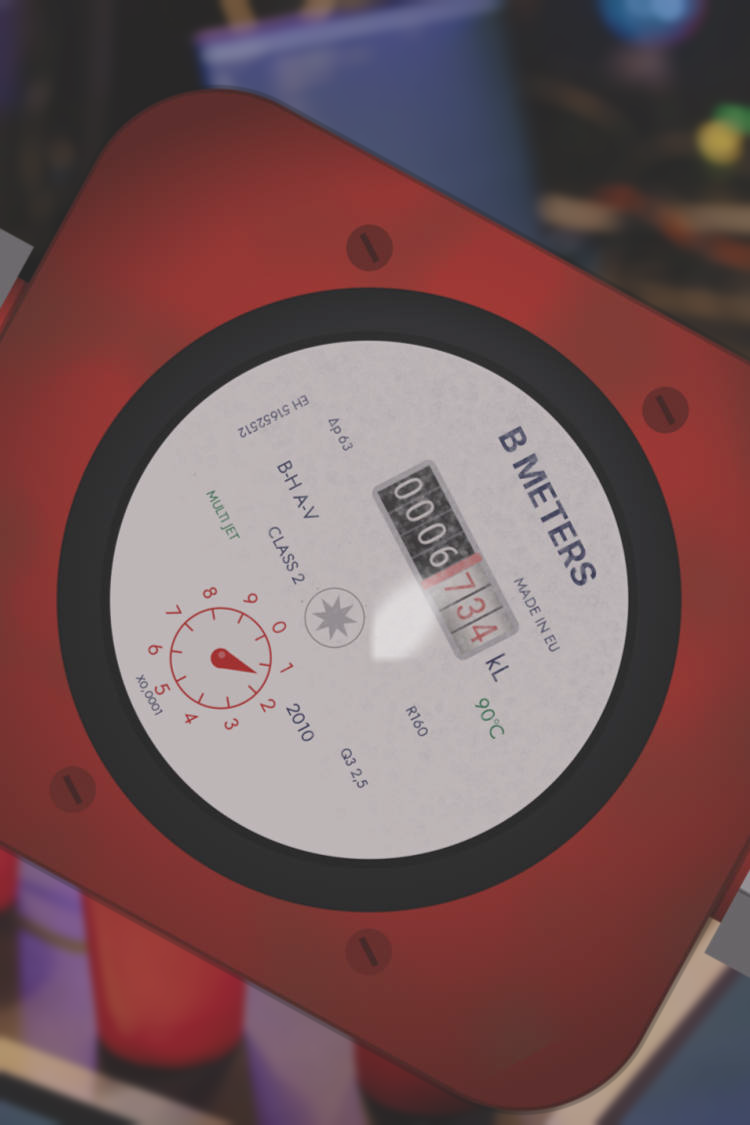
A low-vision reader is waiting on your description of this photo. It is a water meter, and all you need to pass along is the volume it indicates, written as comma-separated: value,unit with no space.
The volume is 6.7341,kL
